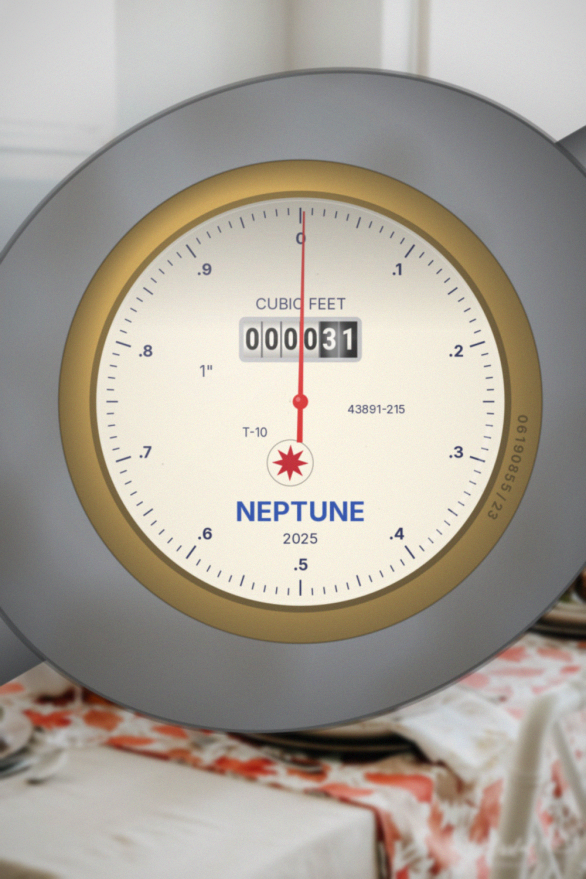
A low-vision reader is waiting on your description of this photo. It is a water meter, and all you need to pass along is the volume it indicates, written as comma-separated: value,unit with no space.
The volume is 31.00,ft³
